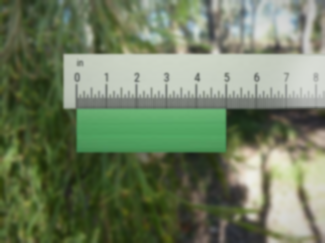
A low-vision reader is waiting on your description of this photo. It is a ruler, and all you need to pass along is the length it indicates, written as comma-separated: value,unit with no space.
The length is 5,in
